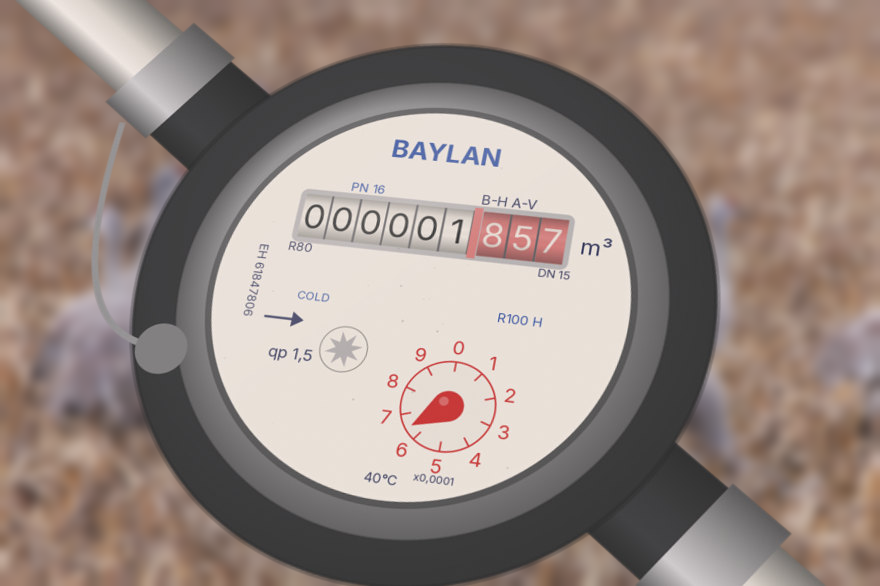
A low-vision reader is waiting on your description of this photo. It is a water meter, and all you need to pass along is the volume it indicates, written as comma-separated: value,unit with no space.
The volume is 1.8576,m³
